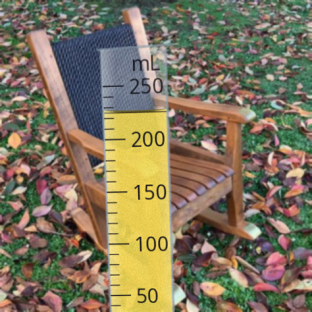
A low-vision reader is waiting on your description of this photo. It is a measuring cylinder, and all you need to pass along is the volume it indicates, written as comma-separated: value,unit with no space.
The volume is 225,mL
